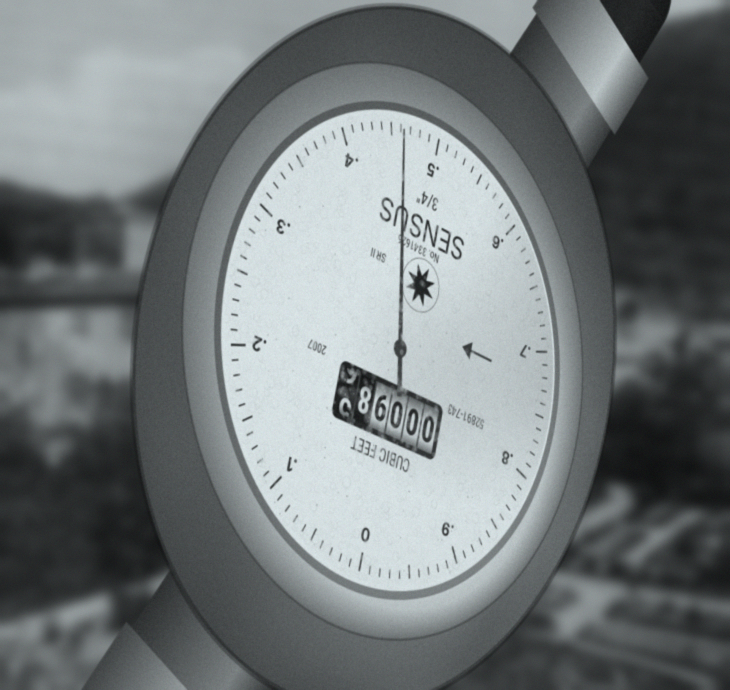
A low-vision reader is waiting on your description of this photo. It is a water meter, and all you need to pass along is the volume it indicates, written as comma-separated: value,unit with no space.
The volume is 985.46,ft³
